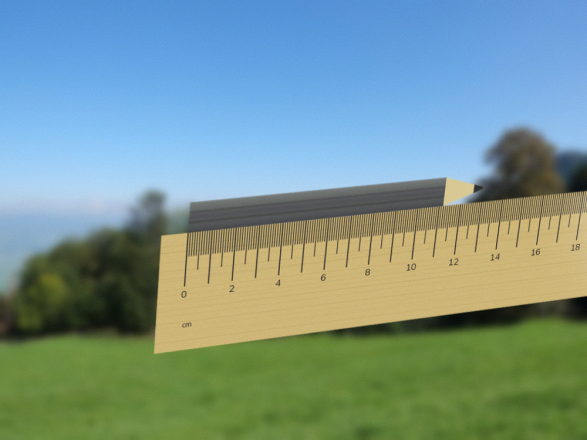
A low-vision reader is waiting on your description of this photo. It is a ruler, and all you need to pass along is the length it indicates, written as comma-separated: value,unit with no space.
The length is 13,cm
